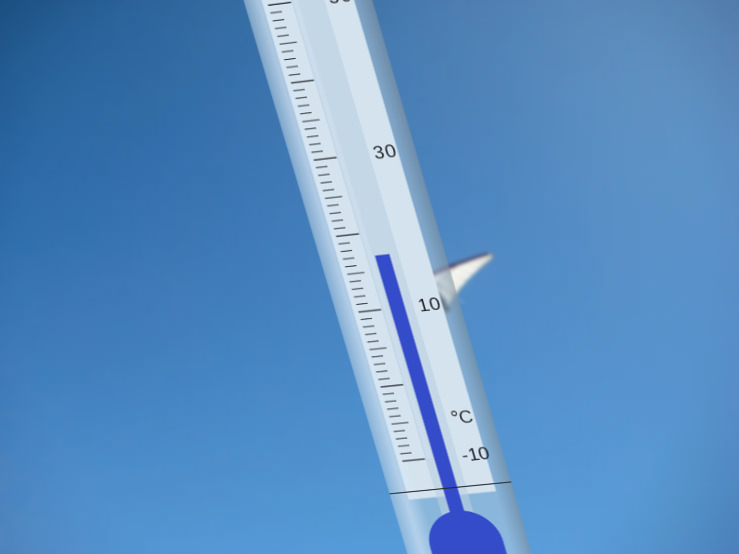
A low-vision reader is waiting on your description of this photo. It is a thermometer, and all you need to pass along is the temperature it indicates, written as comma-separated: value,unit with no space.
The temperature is 17,°C
